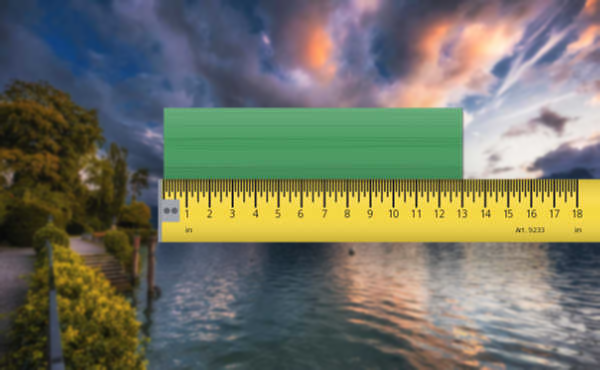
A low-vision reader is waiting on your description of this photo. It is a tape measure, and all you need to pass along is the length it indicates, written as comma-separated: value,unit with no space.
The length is 13,in
